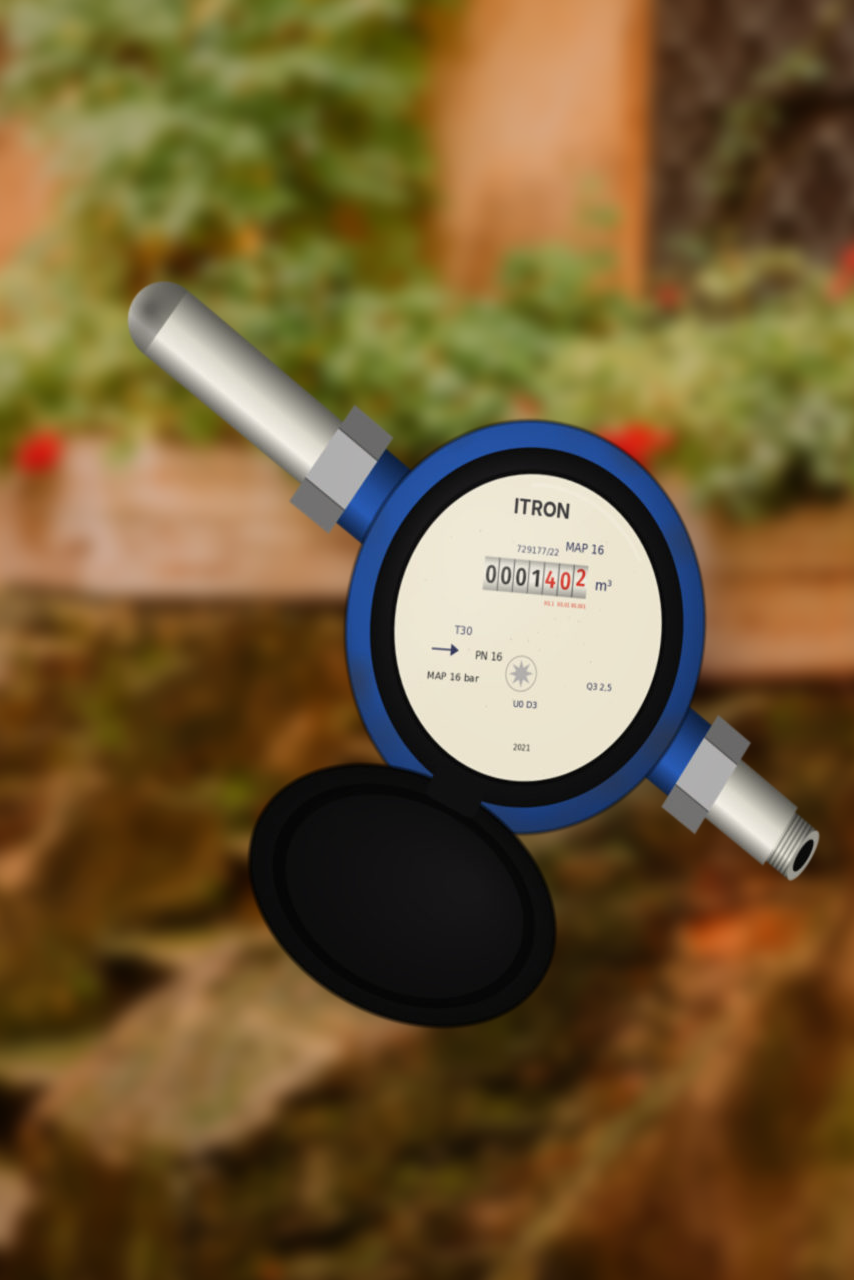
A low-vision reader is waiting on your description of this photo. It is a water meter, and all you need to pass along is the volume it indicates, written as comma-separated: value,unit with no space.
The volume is 1.402,m³
